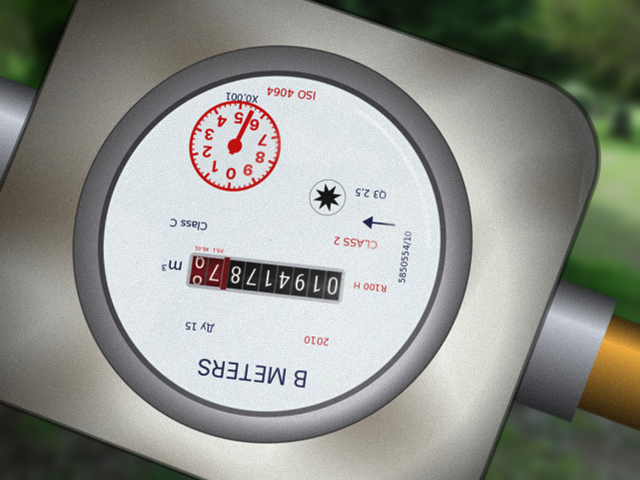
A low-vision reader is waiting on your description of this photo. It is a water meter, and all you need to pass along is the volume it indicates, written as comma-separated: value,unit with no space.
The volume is 194178.785,m³
